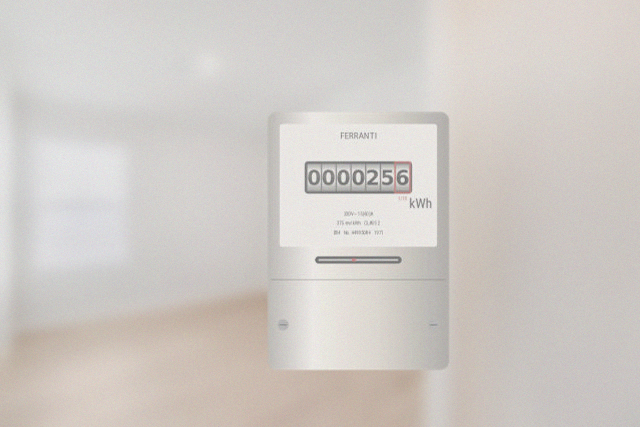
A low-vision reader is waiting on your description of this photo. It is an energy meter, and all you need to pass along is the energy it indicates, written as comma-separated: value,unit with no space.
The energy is 25.6,kWh
